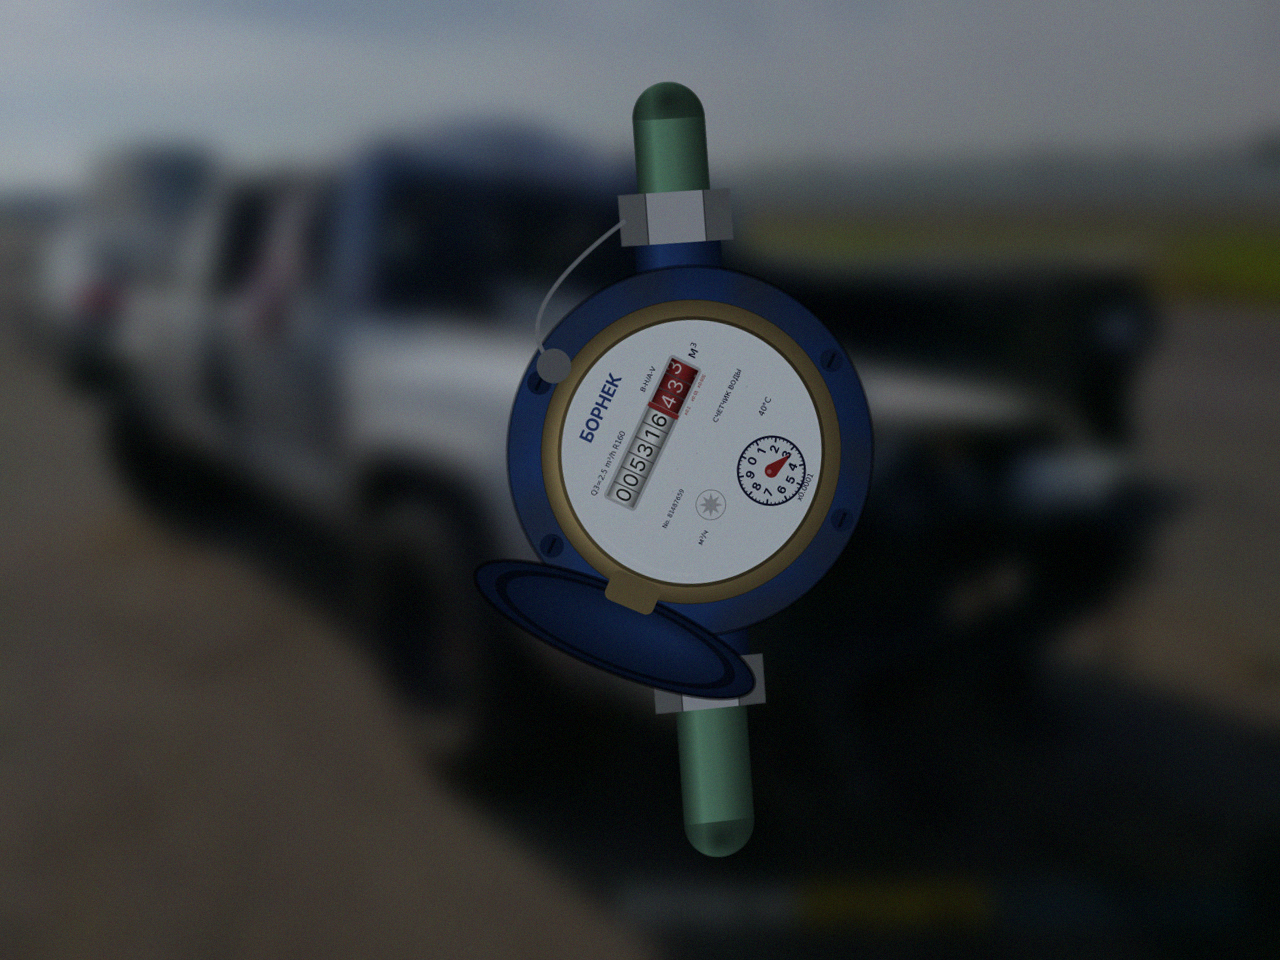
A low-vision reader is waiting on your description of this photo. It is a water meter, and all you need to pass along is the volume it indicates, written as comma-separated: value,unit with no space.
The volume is 5316.4333,m³
